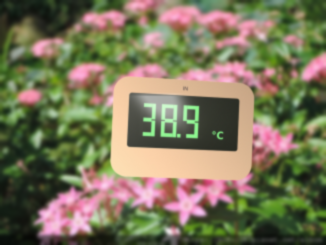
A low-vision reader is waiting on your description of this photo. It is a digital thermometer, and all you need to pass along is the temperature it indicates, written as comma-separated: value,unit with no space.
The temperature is 38.9,°C
